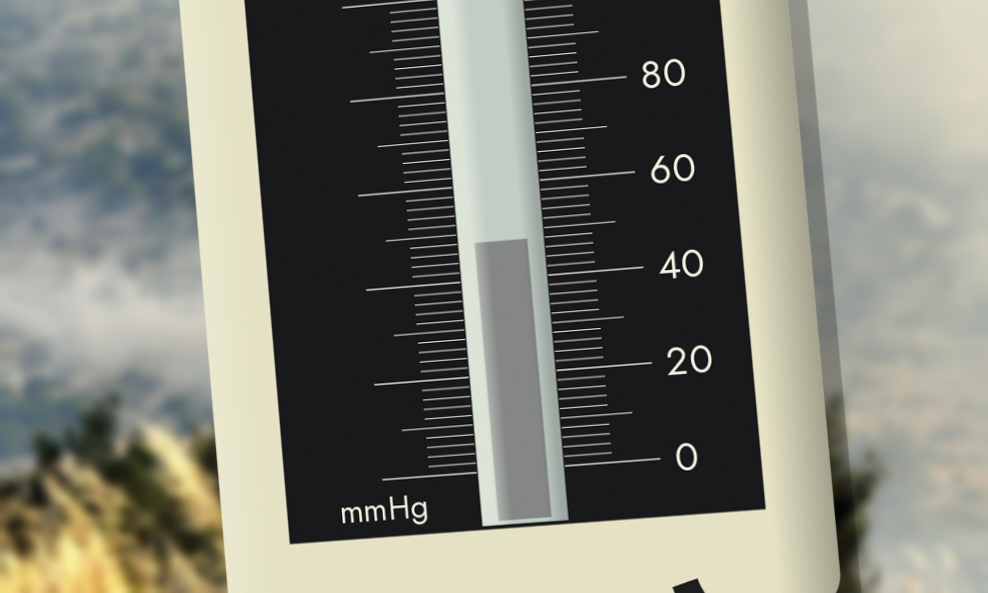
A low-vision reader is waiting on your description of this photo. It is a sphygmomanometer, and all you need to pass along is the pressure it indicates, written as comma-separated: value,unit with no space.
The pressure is 48,mmHg
